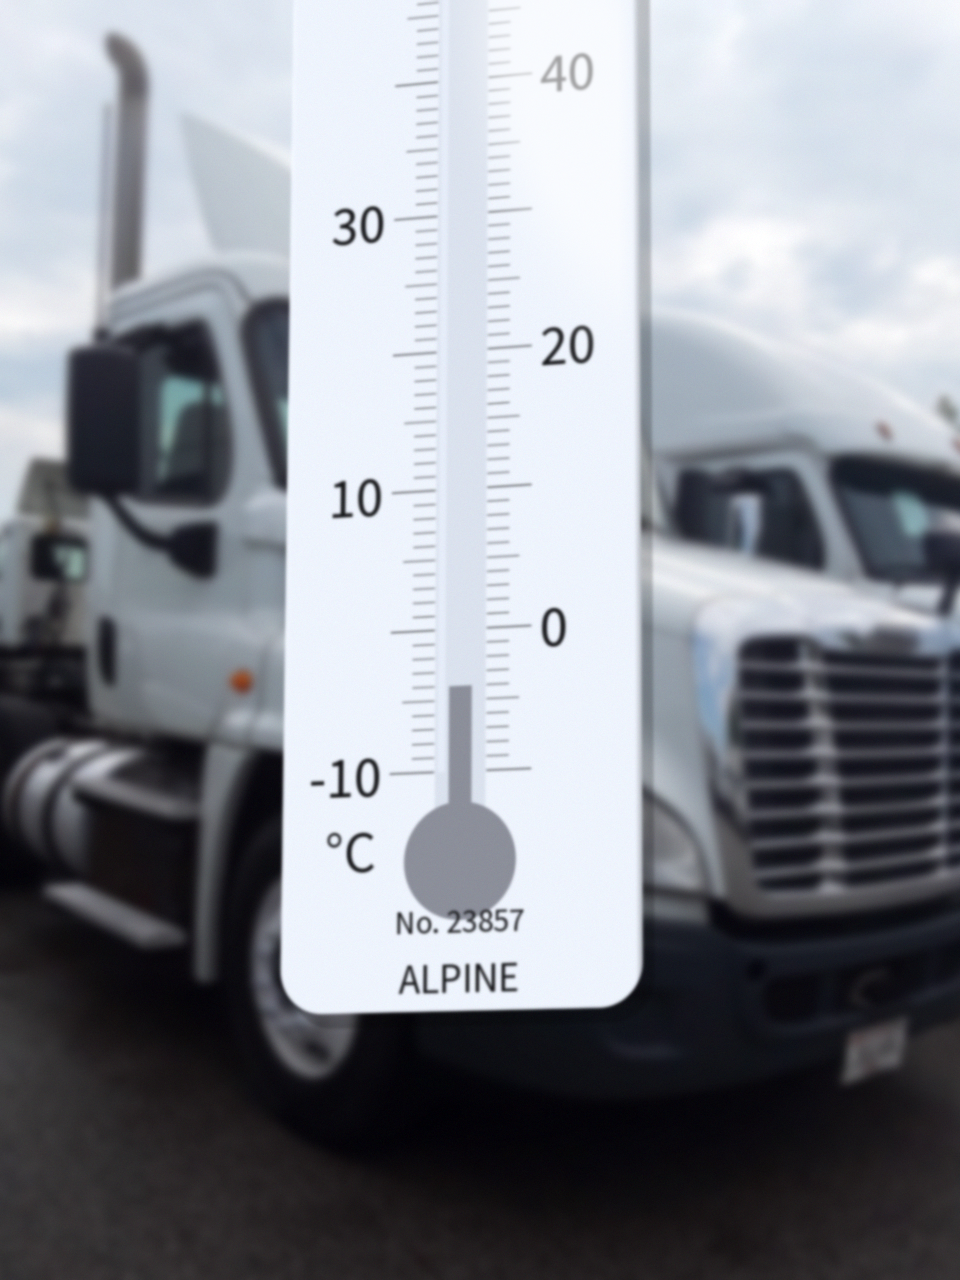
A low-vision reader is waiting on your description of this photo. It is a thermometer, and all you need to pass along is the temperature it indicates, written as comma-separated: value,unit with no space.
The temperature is -4,°C
